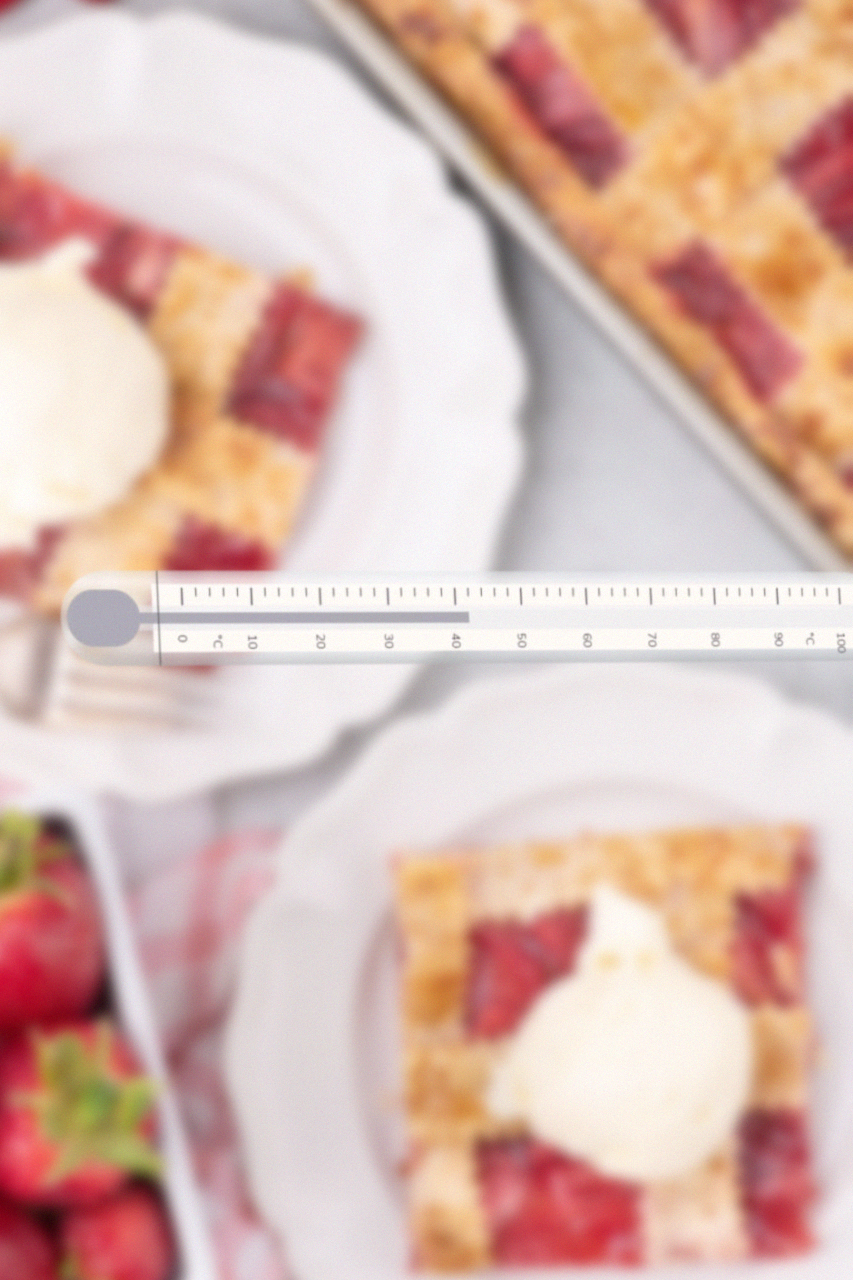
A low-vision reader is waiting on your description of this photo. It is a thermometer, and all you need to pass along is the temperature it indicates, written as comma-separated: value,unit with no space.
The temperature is 42,°C
